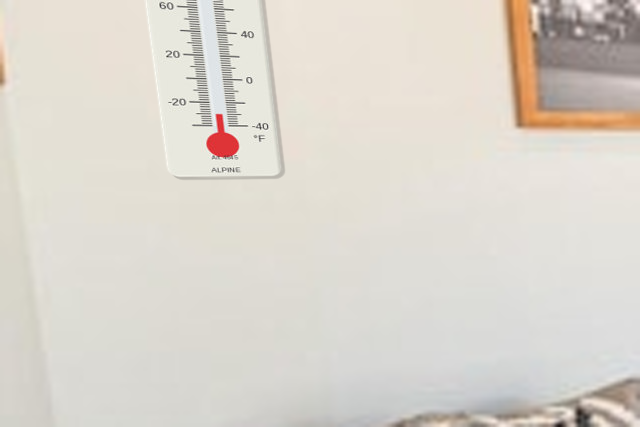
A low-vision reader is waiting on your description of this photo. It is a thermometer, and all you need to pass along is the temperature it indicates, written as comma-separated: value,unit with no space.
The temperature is -30,°F
